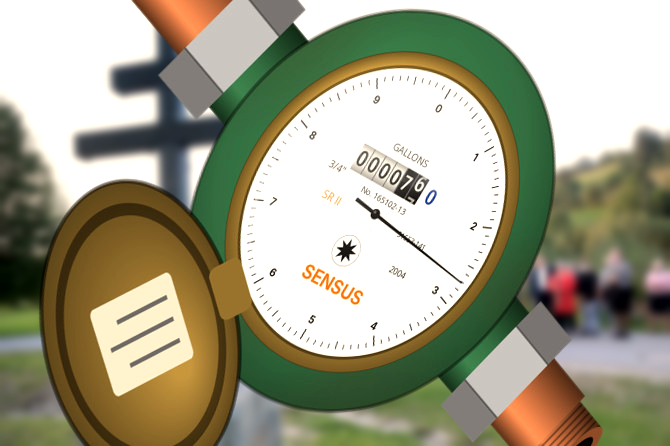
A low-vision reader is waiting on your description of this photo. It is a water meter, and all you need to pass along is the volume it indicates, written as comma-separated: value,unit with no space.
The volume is 762.7,gal
